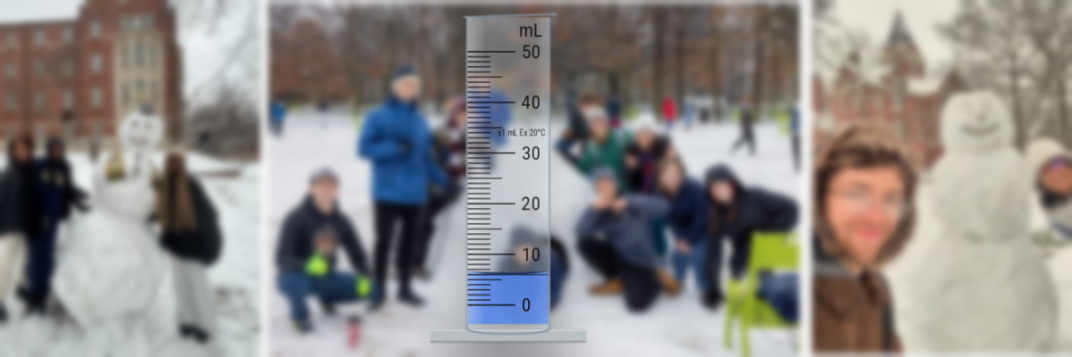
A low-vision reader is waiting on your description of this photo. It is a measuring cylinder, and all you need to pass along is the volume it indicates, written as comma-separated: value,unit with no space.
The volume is 6,mL
